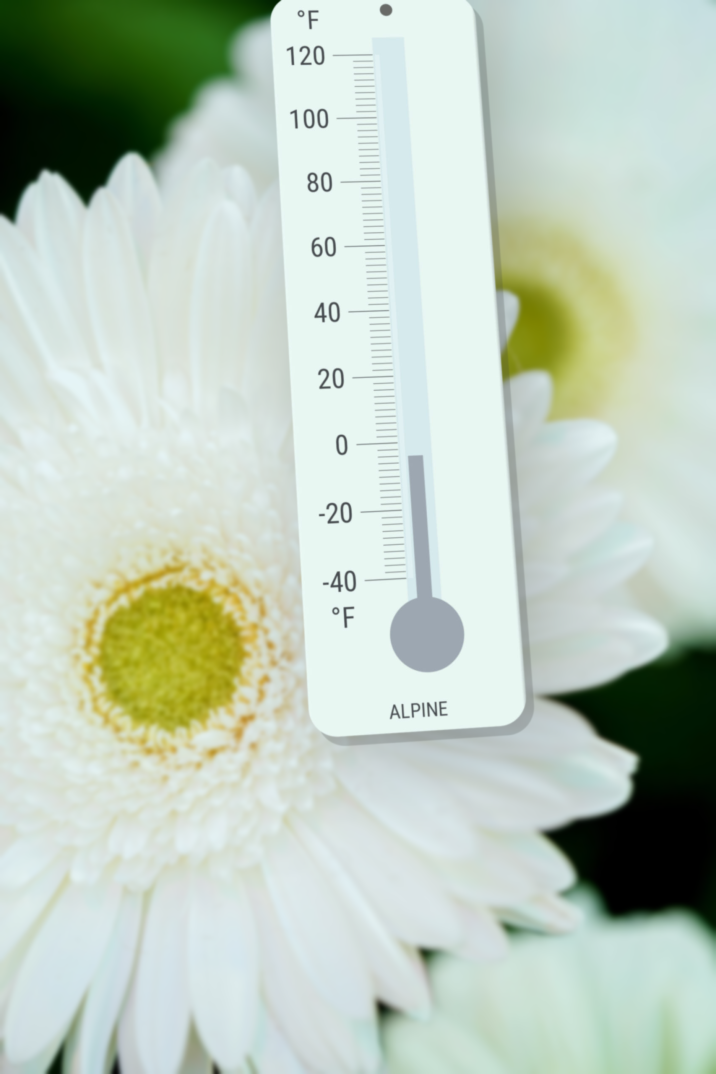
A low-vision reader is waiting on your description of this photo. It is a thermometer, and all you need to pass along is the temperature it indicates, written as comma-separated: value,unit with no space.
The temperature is -4,°F
